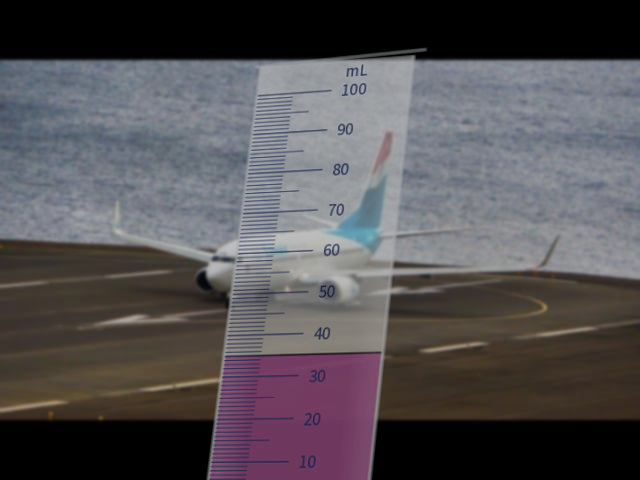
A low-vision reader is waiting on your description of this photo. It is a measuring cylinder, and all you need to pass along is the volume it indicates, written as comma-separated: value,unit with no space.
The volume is 35,mL
